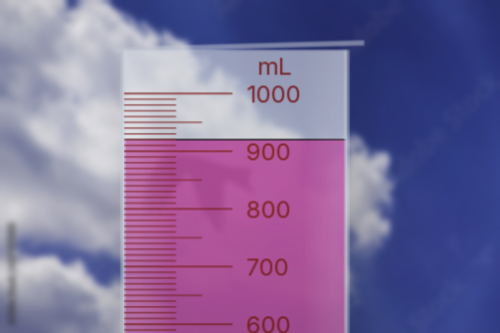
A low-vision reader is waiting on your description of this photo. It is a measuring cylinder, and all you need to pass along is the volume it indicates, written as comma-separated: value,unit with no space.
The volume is 920,mL
